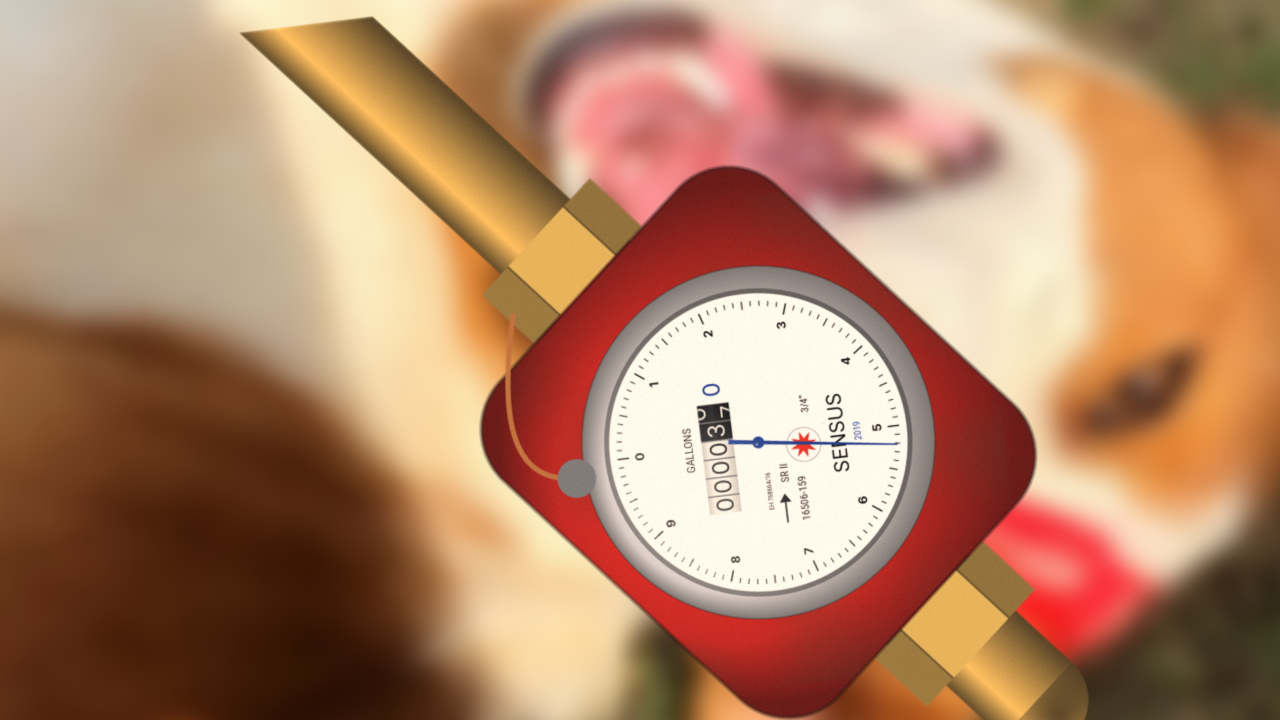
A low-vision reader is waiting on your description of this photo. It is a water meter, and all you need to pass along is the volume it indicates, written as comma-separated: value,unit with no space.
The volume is 365.2,gal
